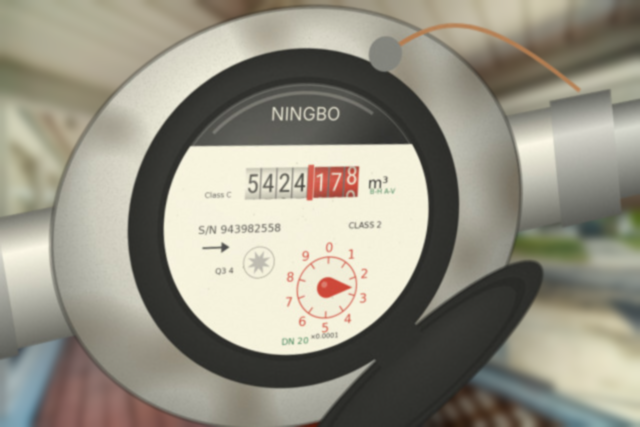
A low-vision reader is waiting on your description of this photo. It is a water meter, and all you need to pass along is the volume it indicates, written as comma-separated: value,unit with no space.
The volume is 5424.1782,m³
